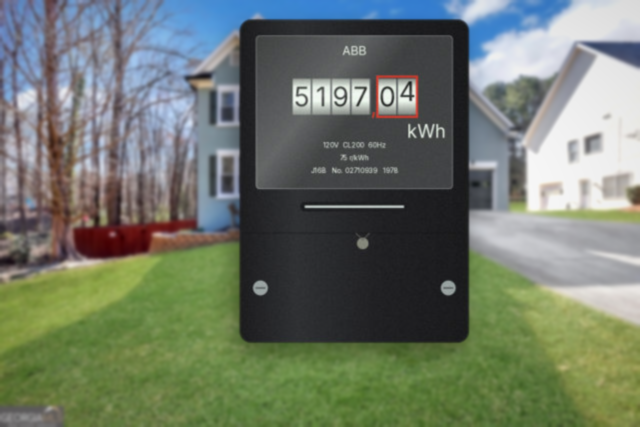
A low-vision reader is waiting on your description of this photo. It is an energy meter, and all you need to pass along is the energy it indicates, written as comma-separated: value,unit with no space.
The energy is 5197.04,kWh
